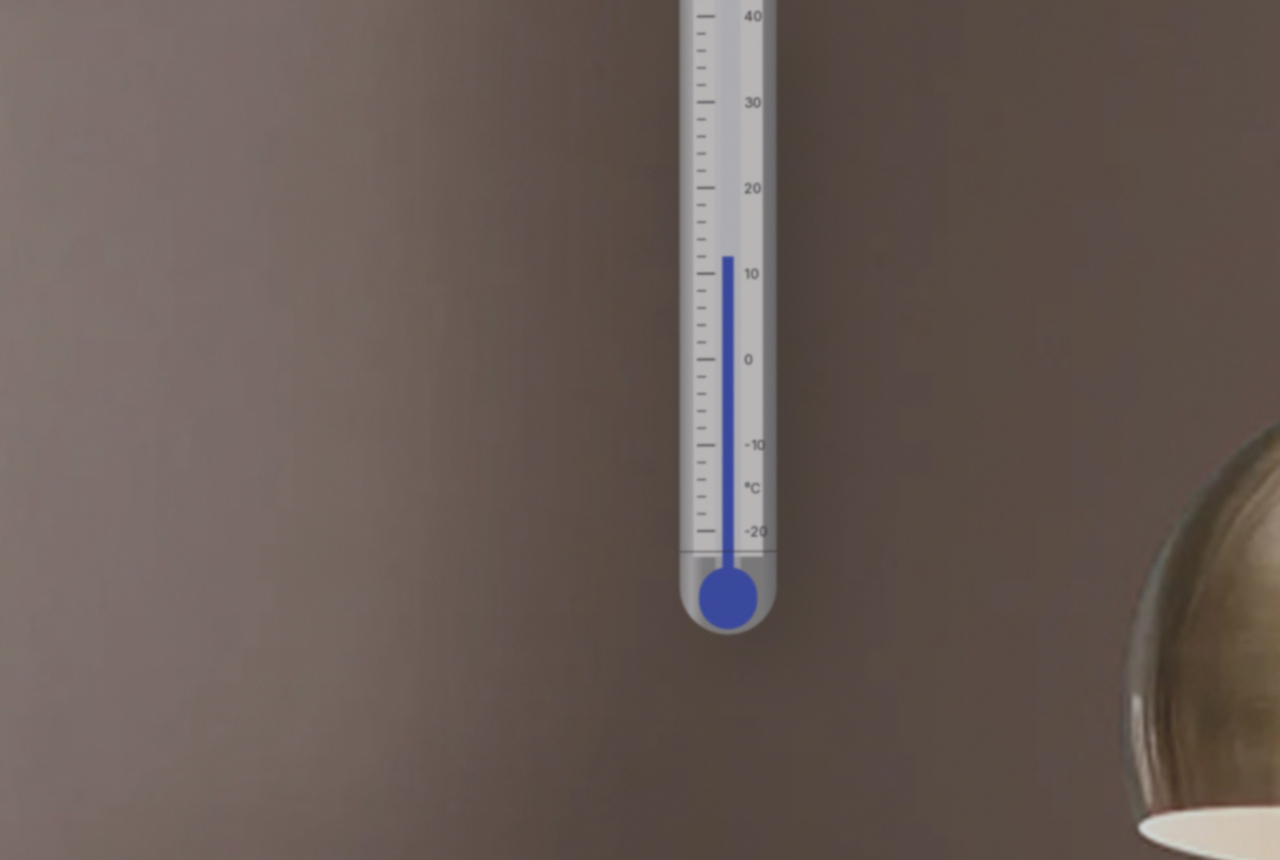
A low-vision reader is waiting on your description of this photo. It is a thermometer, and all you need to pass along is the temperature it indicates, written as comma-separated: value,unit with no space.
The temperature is 12,°C
